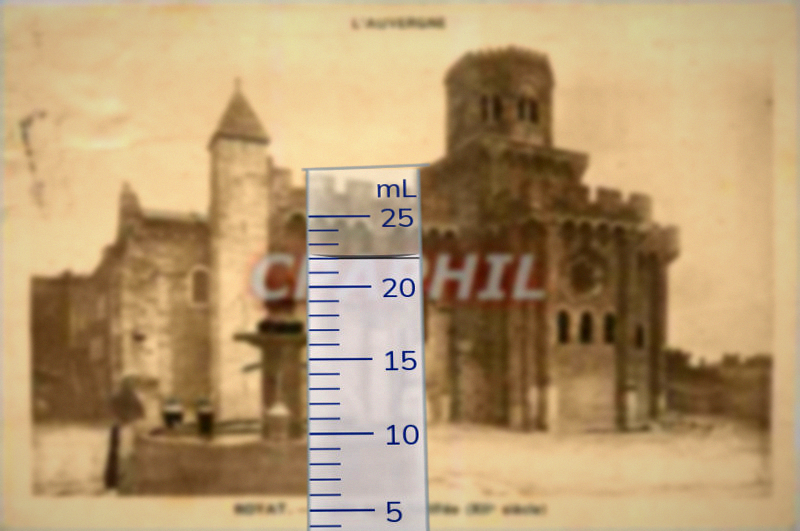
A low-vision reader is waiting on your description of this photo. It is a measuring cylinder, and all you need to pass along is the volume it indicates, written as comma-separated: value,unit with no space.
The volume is 22,mL
